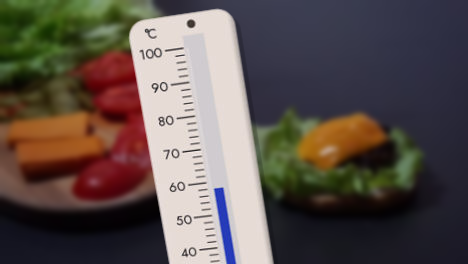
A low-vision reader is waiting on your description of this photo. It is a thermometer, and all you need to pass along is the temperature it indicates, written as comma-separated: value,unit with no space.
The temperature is 58,°C
